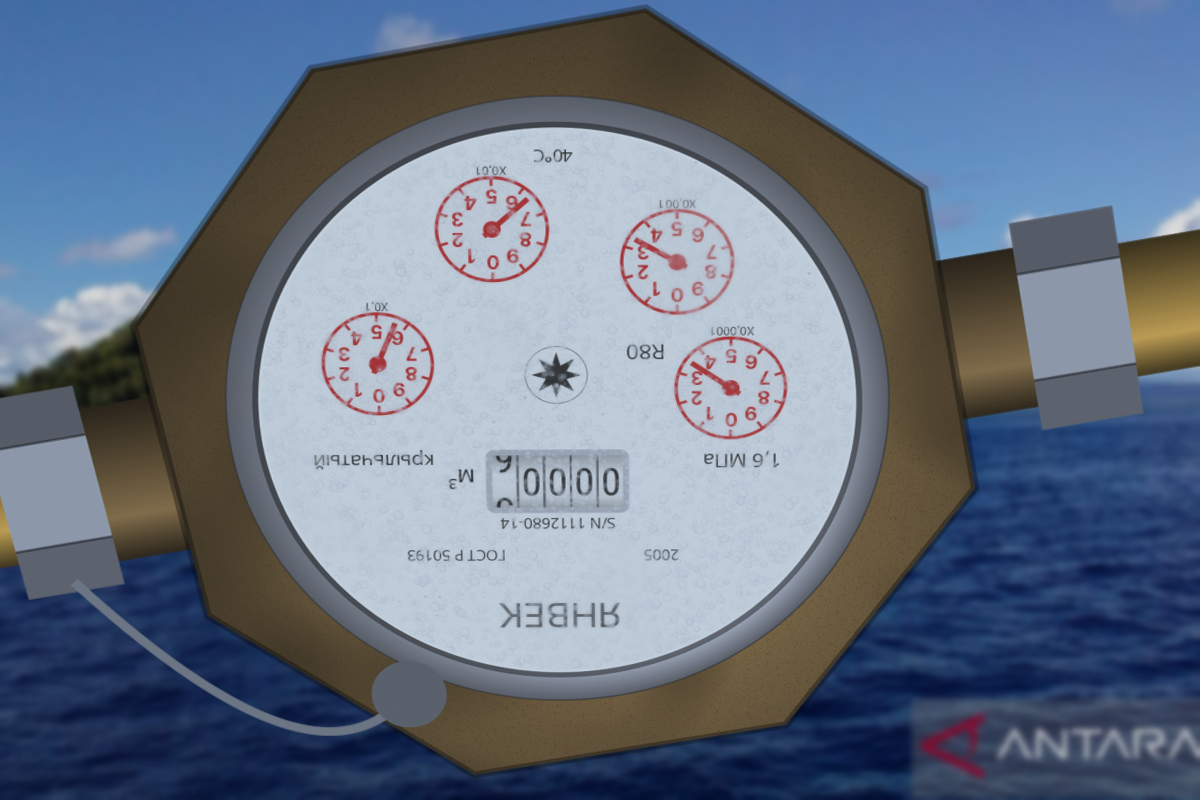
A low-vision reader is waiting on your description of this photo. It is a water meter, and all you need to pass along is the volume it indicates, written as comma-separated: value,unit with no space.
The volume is 5.5633,m³
